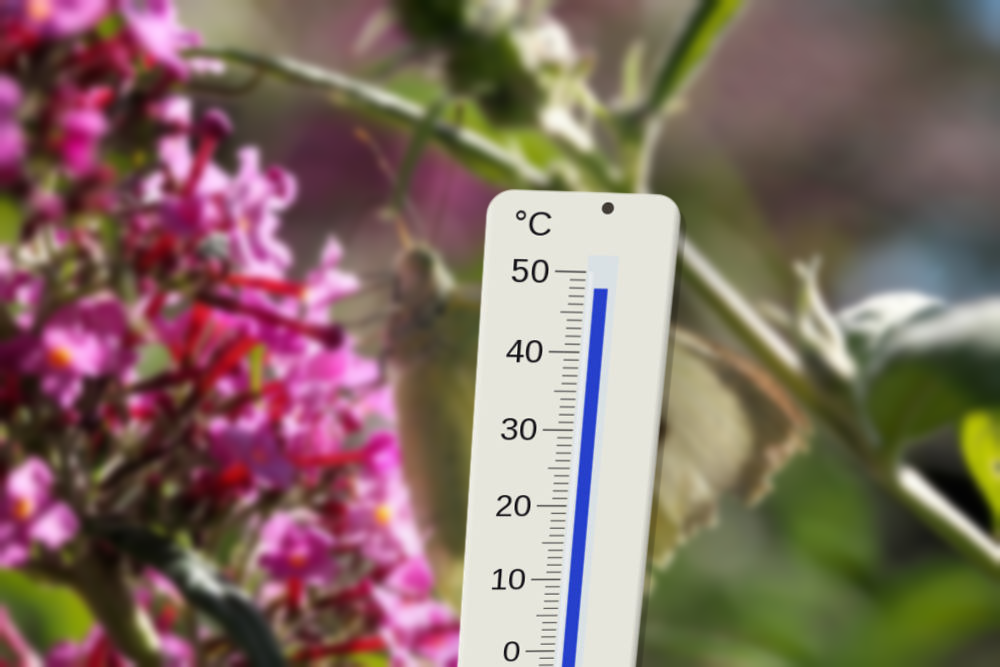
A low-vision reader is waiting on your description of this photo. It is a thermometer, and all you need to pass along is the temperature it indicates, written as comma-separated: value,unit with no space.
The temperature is 48,°C
